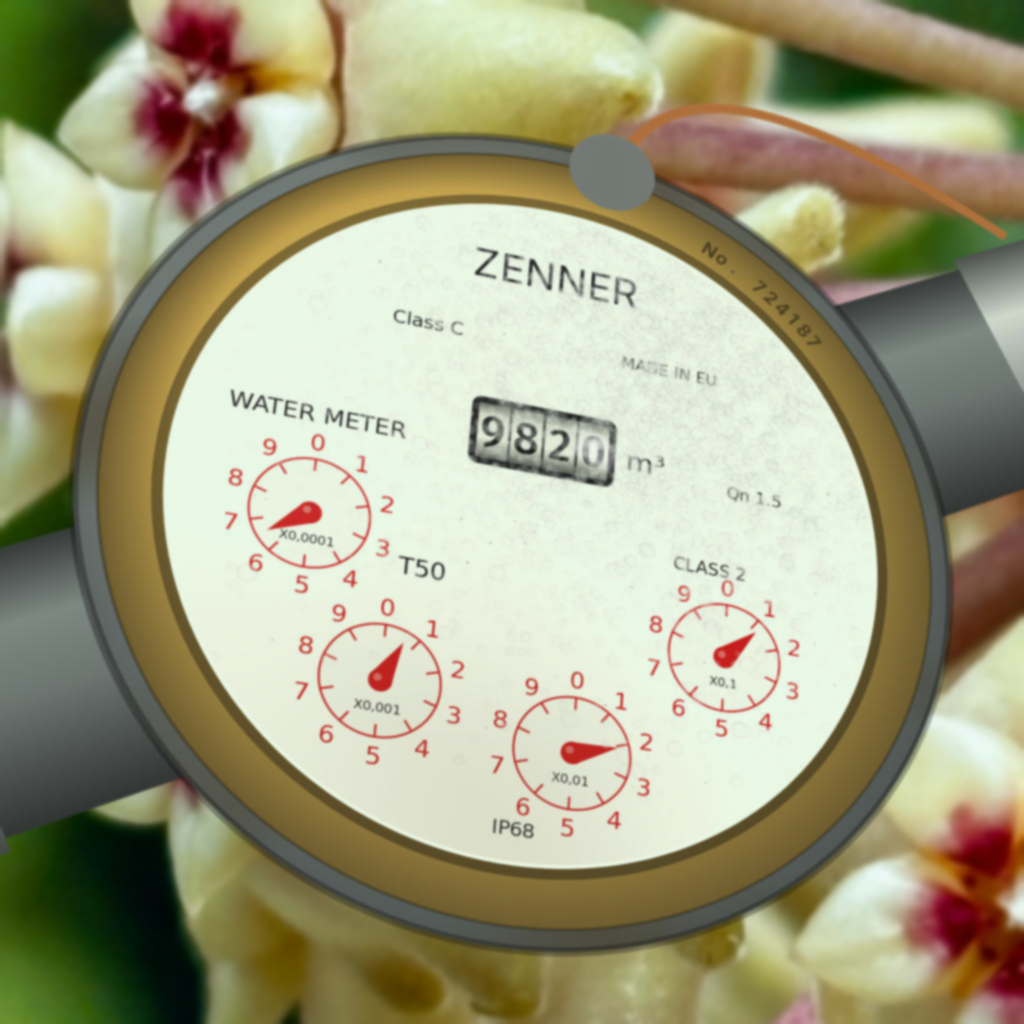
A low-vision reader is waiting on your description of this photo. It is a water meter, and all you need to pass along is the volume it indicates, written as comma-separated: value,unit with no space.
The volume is 9820.1206,m³
